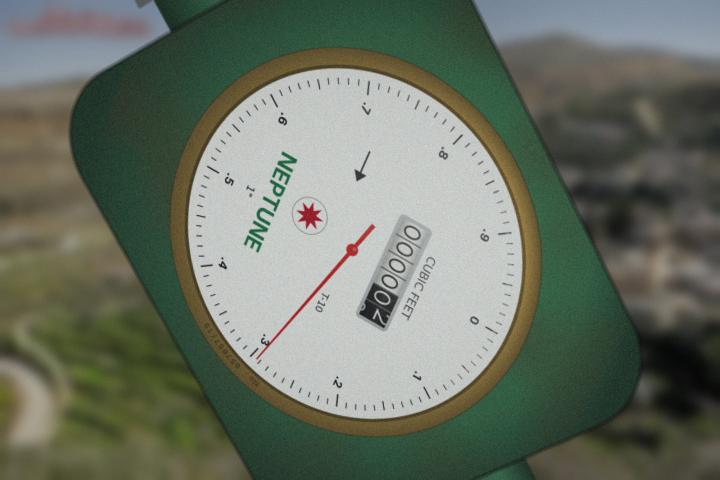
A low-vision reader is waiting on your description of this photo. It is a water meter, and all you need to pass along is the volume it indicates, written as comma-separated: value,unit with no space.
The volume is 2.29,ft³
